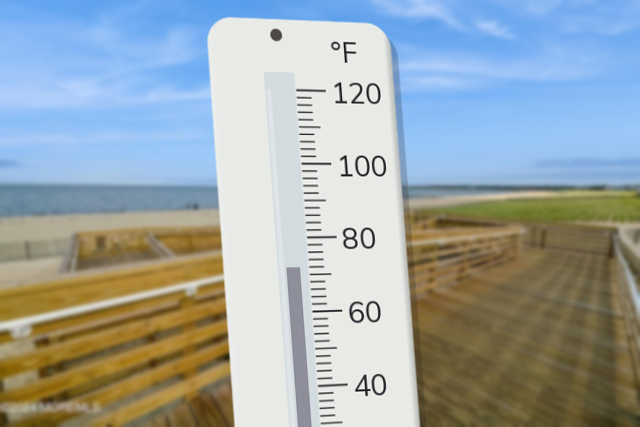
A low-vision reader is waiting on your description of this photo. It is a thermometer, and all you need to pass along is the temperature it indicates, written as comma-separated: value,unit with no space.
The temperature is 72,°F
